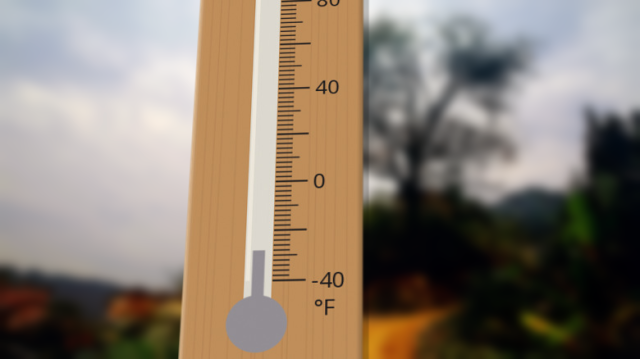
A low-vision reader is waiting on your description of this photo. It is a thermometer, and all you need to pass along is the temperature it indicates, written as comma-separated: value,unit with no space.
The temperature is -28,°F
